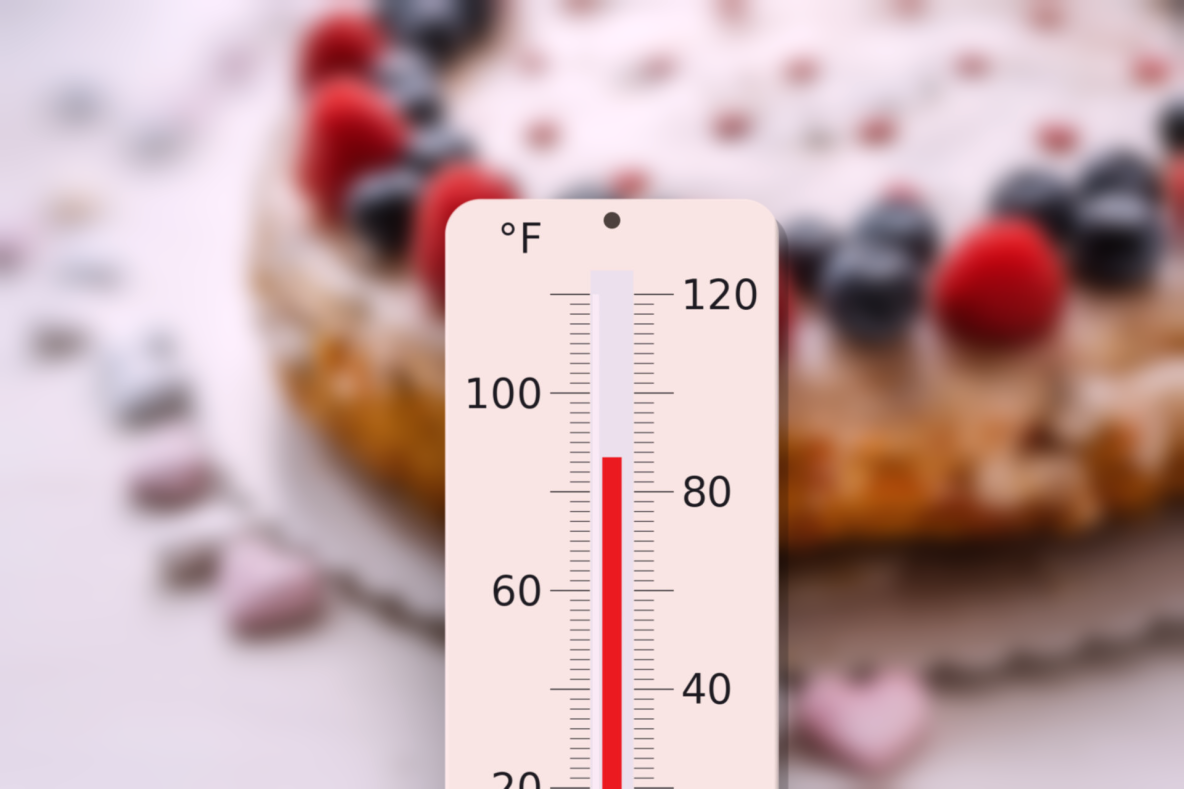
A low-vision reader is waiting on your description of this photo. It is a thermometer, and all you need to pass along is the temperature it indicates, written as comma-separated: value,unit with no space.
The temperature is 87,°F
